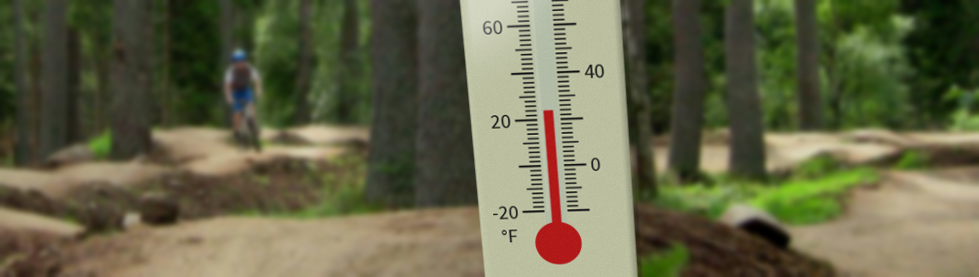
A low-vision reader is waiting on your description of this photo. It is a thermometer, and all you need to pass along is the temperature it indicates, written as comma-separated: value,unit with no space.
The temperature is 24,°F
